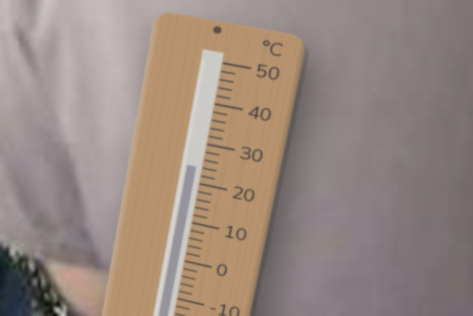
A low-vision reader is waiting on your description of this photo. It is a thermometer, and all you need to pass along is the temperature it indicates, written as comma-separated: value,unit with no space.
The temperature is 24,°C
